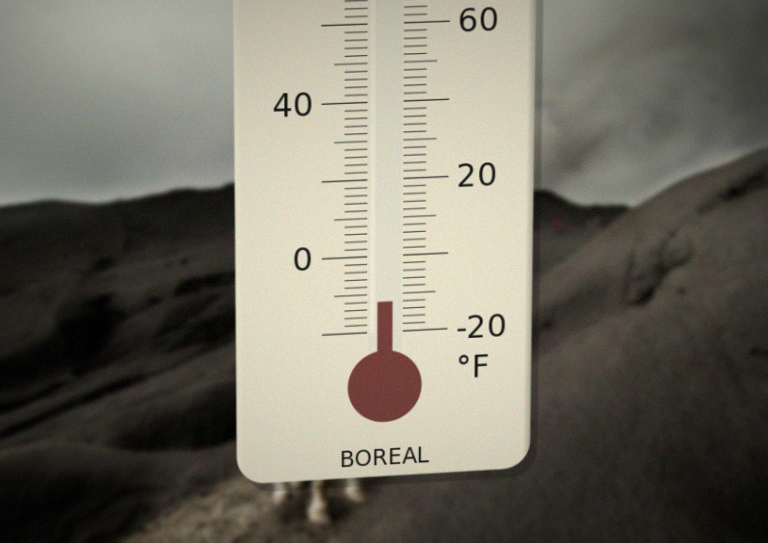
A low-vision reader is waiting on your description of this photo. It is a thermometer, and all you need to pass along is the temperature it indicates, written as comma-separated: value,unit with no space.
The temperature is -12,°F
